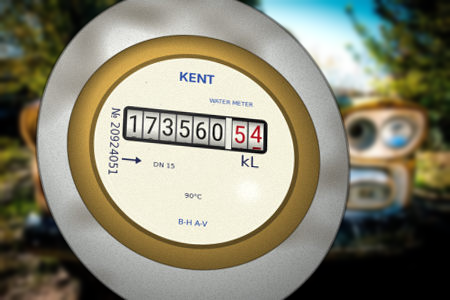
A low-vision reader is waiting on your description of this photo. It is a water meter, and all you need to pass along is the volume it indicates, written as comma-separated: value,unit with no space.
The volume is 173560.54,kL
